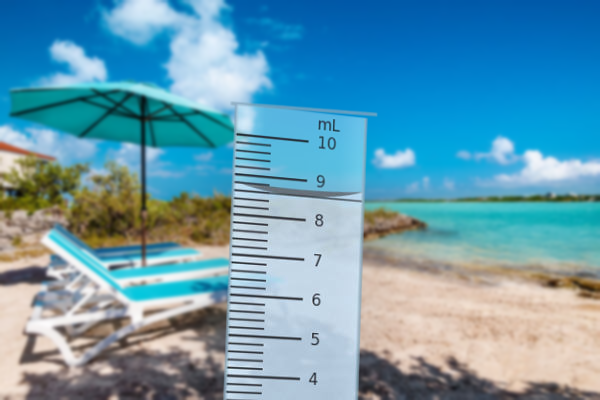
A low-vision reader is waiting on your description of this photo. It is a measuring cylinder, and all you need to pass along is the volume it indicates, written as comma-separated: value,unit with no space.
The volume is 8.6,mL
